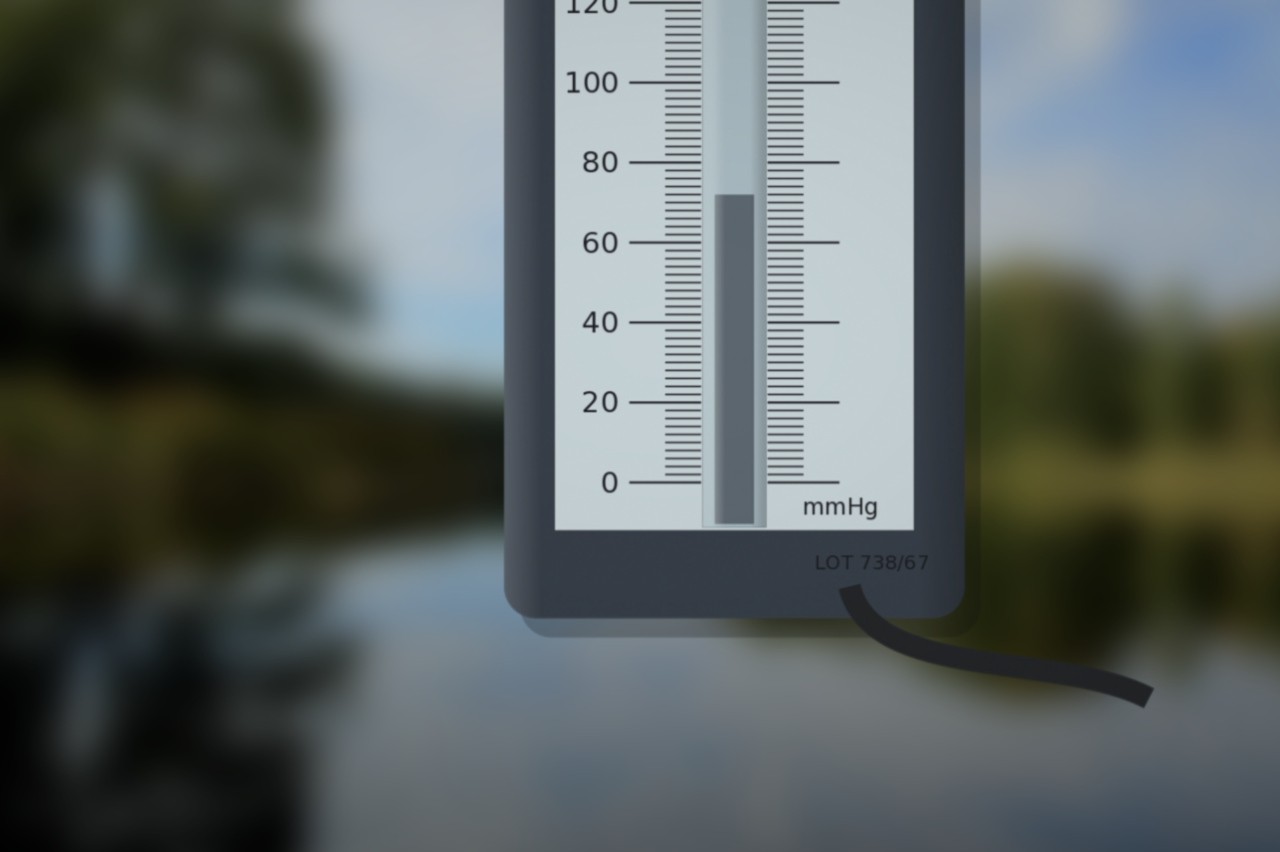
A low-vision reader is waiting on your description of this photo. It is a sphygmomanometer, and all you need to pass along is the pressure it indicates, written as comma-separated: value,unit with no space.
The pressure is 72,mmHg
